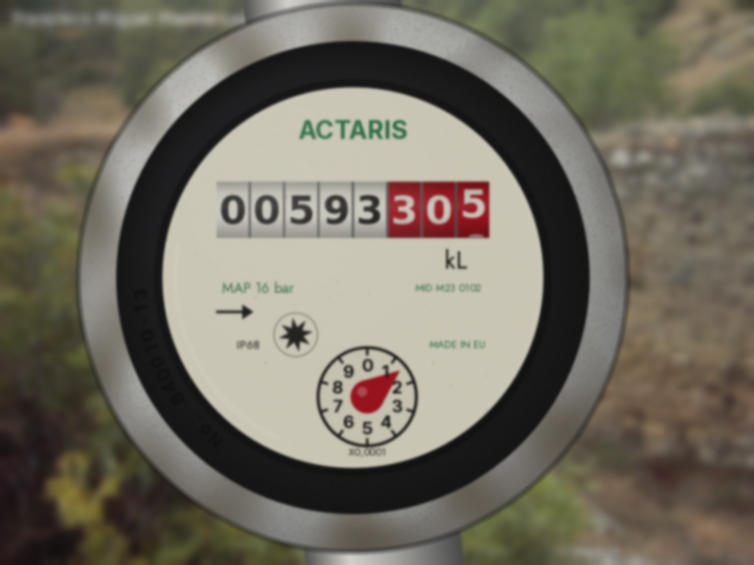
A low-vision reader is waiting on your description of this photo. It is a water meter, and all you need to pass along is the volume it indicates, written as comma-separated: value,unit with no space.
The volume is 593.3051,kL
